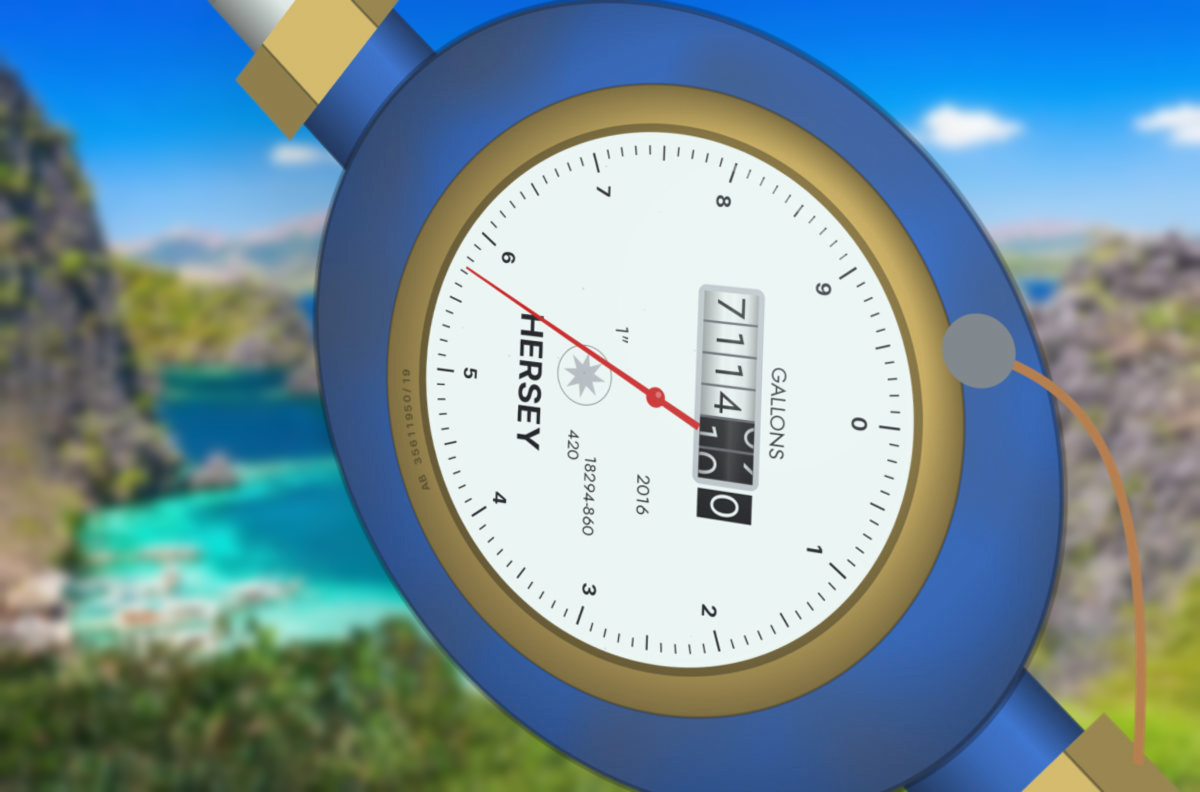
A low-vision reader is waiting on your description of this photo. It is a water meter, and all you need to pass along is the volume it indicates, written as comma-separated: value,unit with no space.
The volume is 7114095.7,gal
